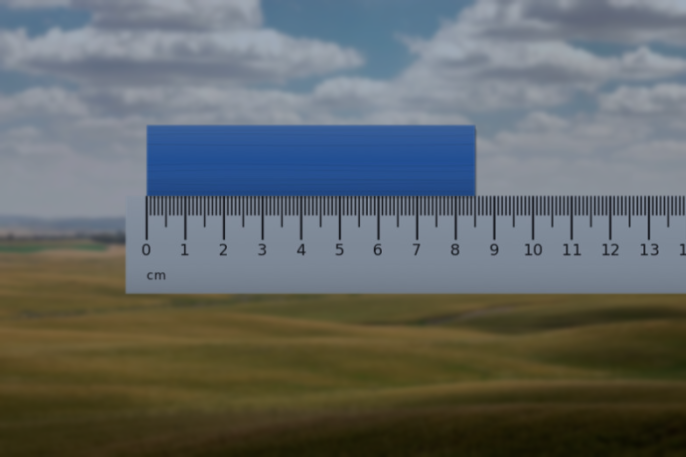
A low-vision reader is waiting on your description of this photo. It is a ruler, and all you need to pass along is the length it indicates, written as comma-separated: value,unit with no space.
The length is 8.5,cm
